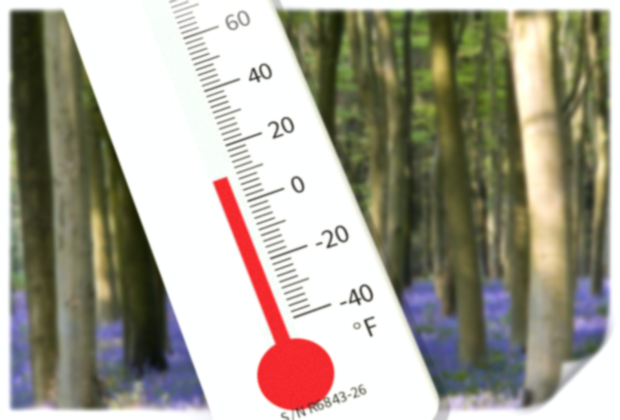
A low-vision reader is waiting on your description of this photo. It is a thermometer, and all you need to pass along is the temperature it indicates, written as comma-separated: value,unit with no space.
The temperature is 10,°F
